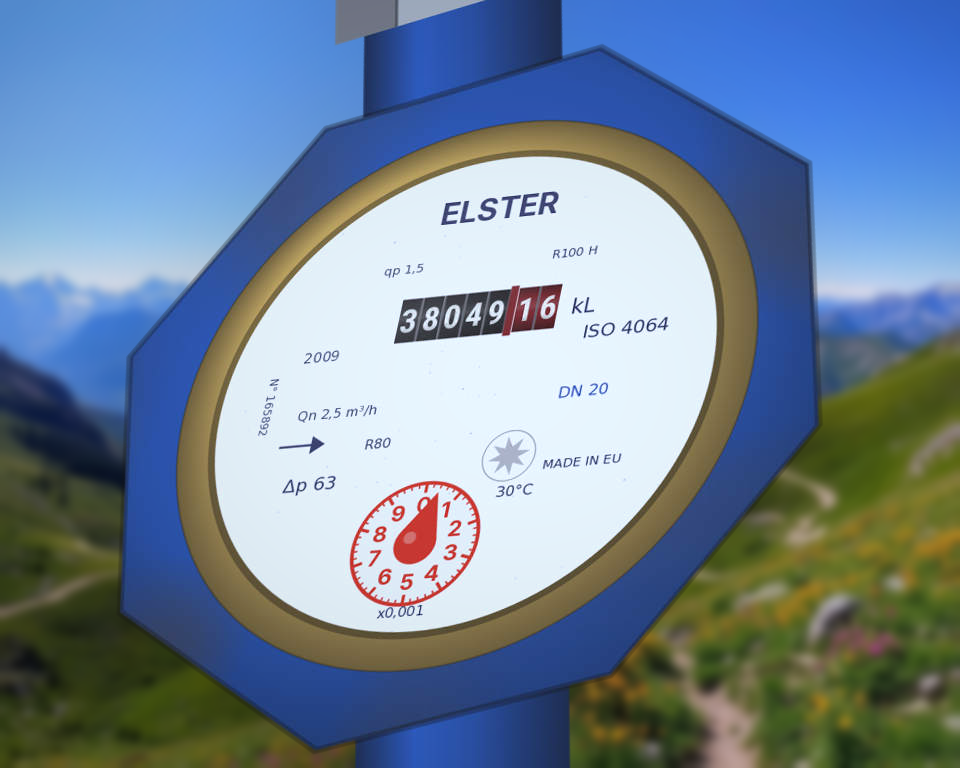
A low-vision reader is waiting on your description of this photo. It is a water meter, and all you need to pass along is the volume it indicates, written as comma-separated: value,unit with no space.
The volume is 38049.160,kL
